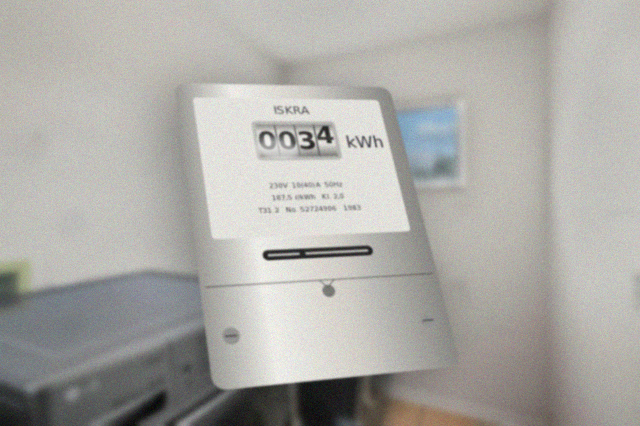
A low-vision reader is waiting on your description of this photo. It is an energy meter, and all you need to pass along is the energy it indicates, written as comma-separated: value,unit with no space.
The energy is 34,kWh
